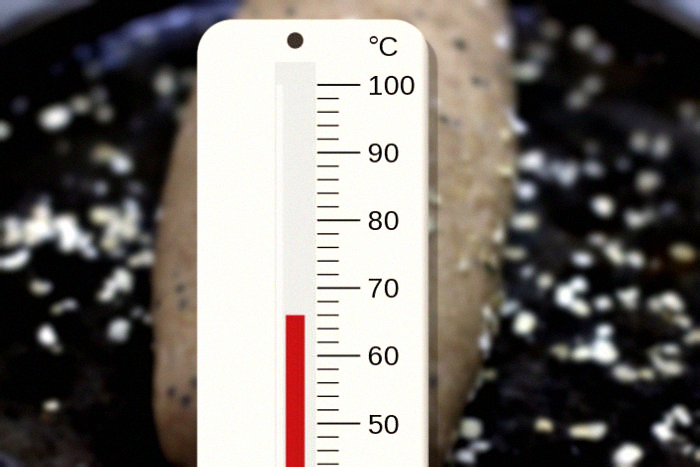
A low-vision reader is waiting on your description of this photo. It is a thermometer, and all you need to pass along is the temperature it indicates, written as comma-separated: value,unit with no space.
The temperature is 66,°C
